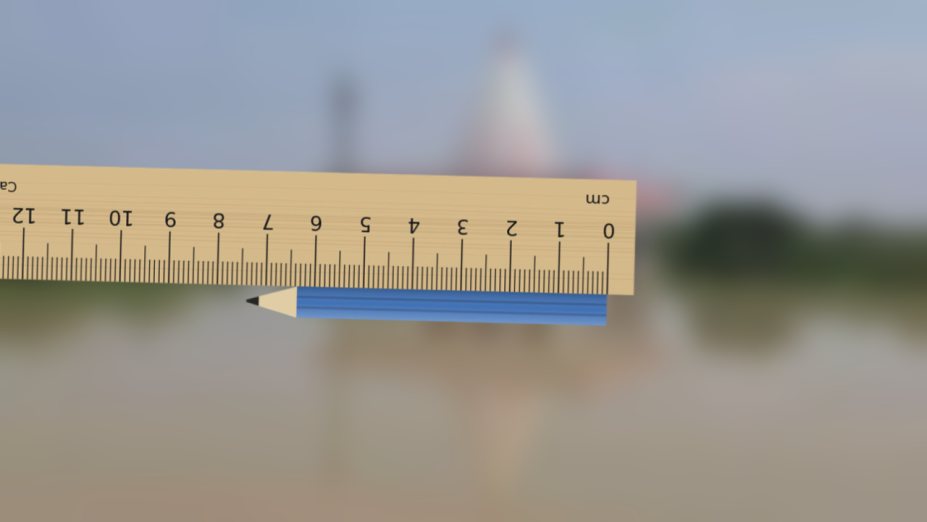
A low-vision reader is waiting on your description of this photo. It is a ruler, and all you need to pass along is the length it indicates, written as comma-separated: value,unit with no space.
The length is 7.4,cm
